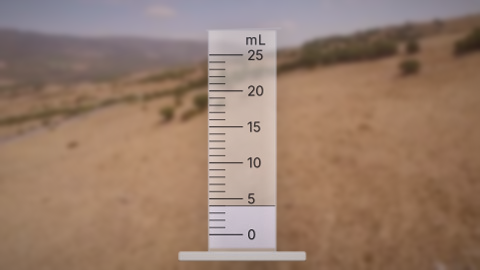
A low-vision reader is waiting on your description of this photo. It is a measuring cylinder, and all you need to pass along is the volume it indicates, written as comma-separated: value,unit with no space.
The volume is 4,mL
